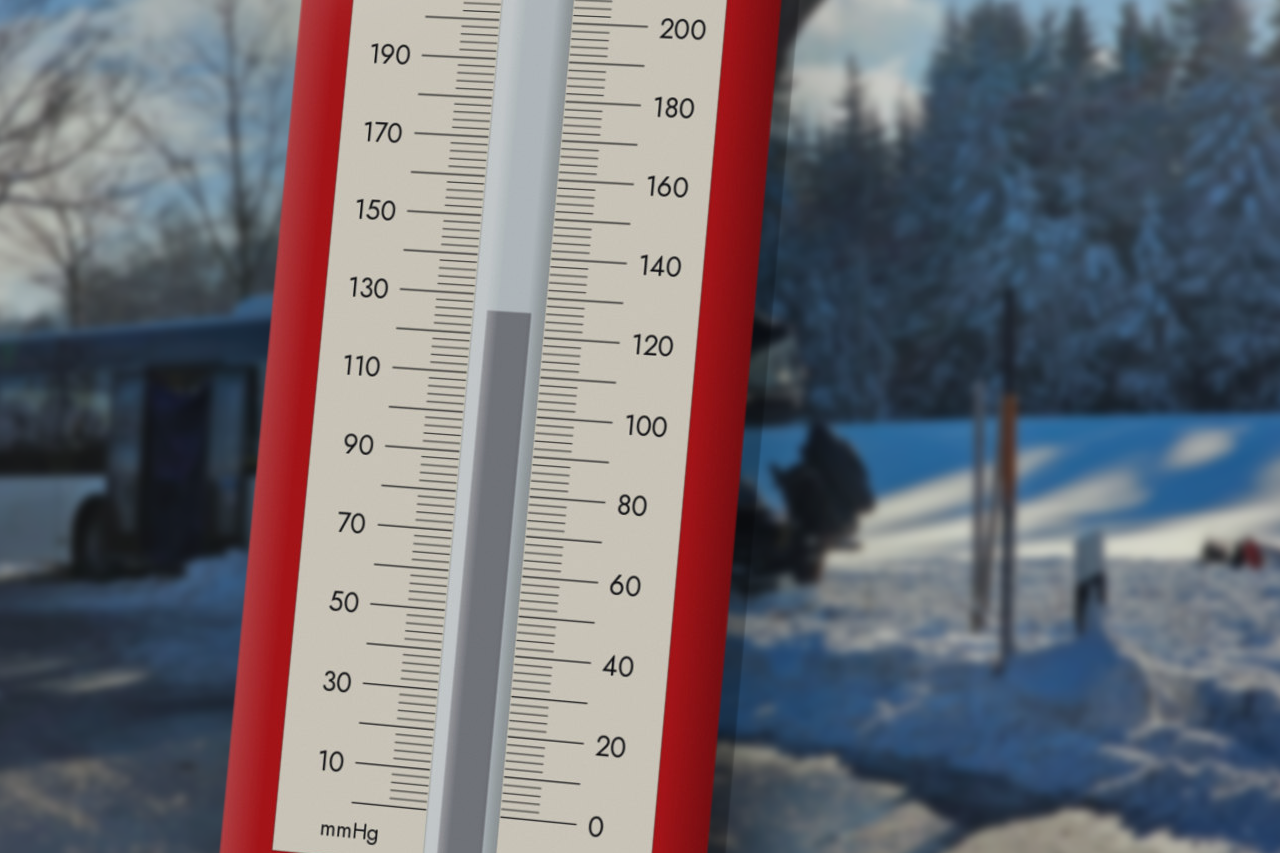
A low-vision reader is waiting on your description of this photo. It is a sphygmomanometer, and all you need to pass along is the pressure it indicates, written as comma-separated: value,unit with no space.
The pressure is 126,mmHg
